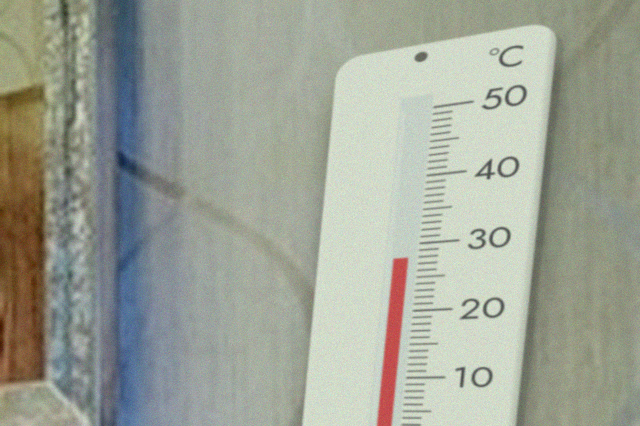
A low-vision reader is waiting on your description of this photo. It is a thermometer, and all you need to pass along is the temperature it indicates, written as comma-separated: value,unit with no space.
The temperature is 28,°C
